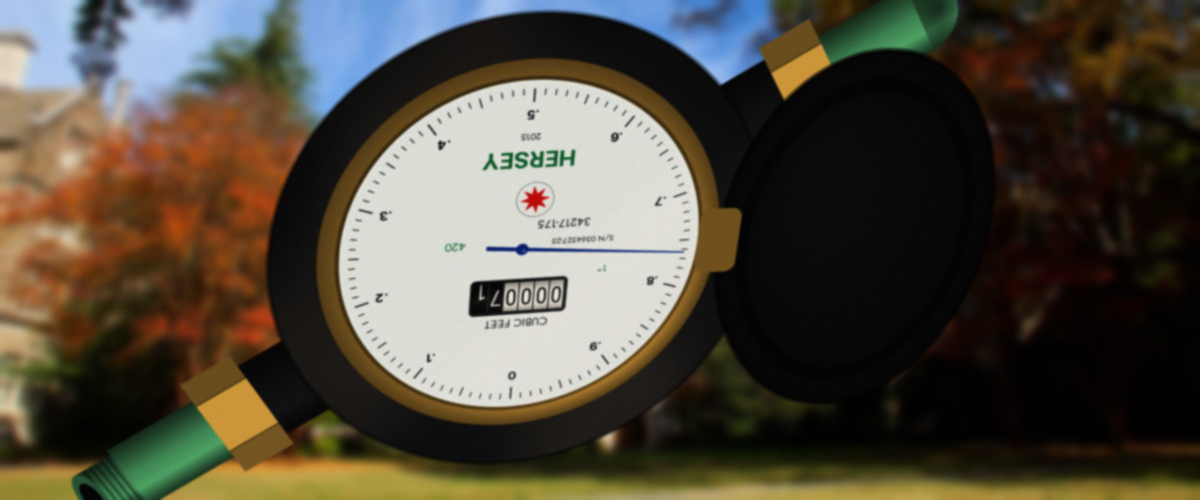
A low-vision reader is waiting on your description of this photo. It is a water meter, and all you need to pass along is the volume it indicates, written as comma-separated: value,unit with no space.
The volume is 70.76,ft³
